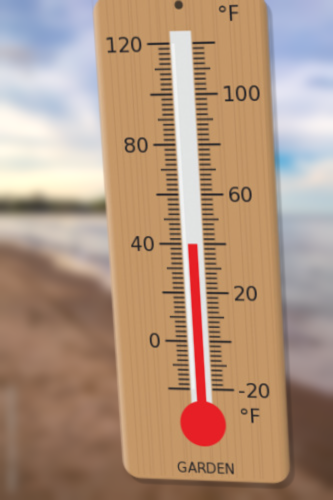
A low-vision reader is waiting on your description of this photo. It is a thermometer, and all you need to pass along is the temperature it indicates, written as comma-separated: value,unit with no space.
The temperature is 40,°F
